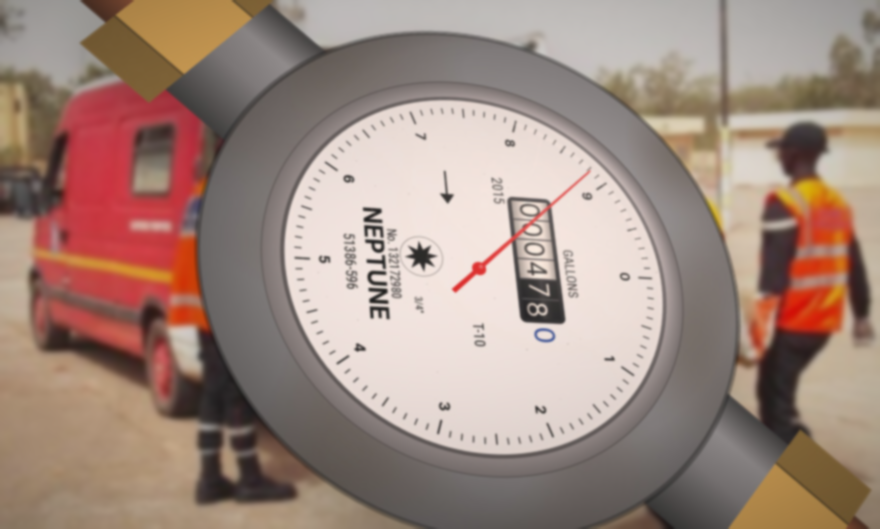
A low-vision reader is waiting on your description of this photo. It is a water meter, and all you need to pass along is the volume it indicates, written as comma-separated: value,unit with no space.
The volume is 4778.8,gal
